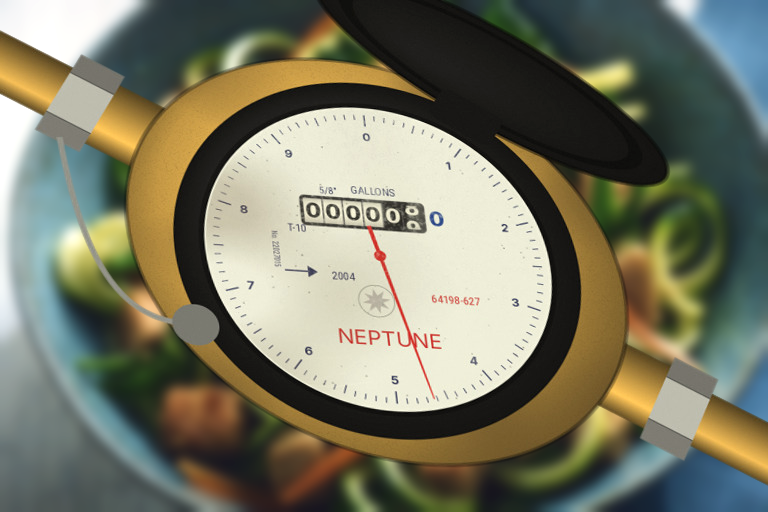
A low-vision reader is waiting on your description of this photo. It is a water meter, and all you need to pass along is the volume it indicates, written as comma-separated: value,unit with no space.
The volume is 84.6,gal
